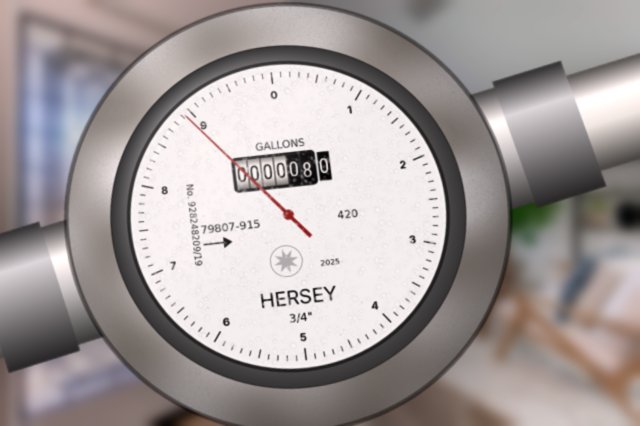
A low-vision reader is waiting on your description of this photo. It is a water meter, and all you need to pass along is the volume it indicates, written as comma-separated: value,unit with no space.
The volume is 78.9,gal
